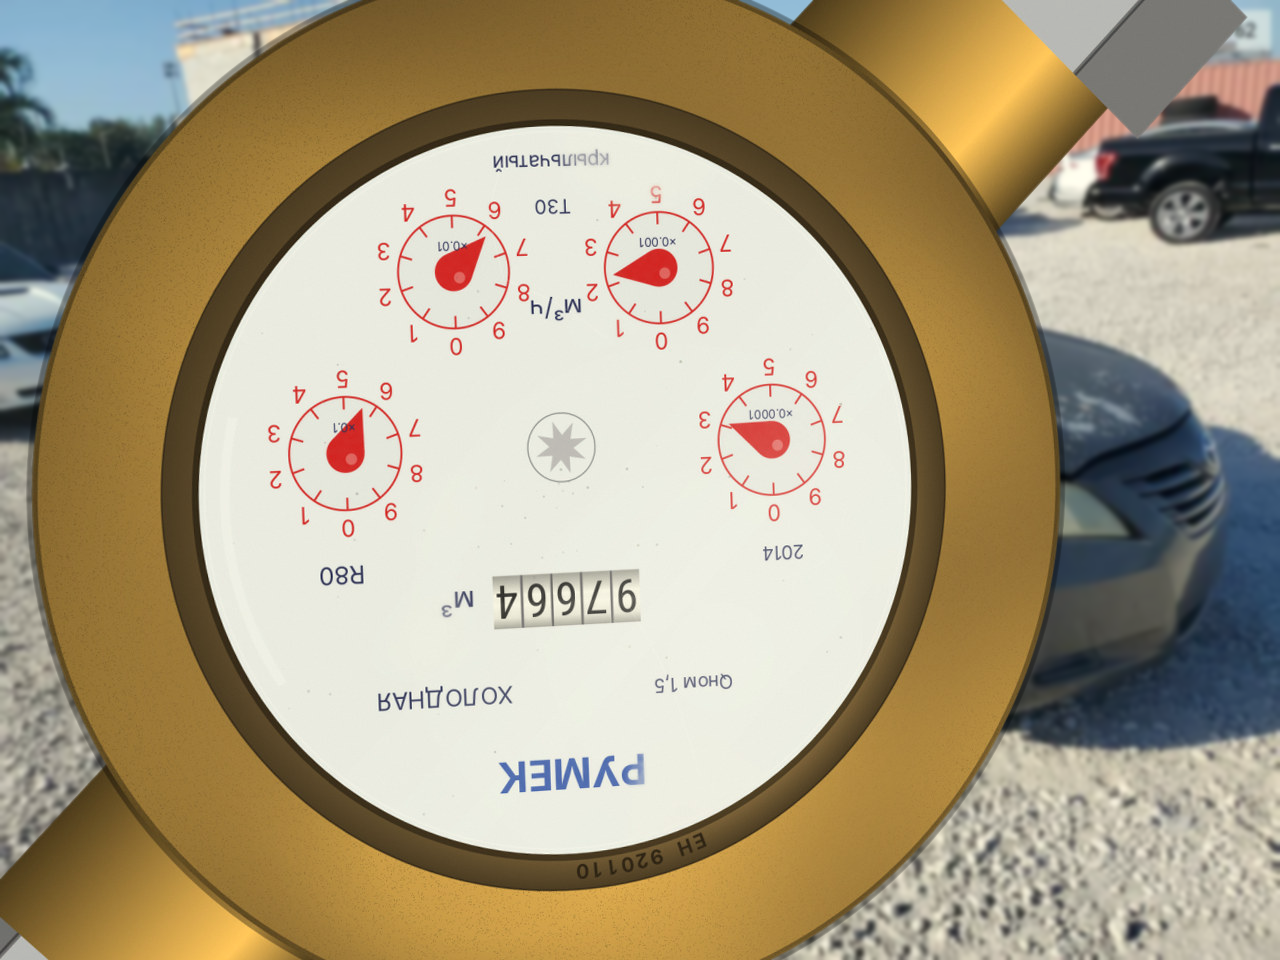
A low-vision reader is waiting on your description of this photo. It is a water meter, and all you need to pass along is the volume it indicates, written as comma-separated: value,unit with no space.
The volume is 97664.5623,m³
